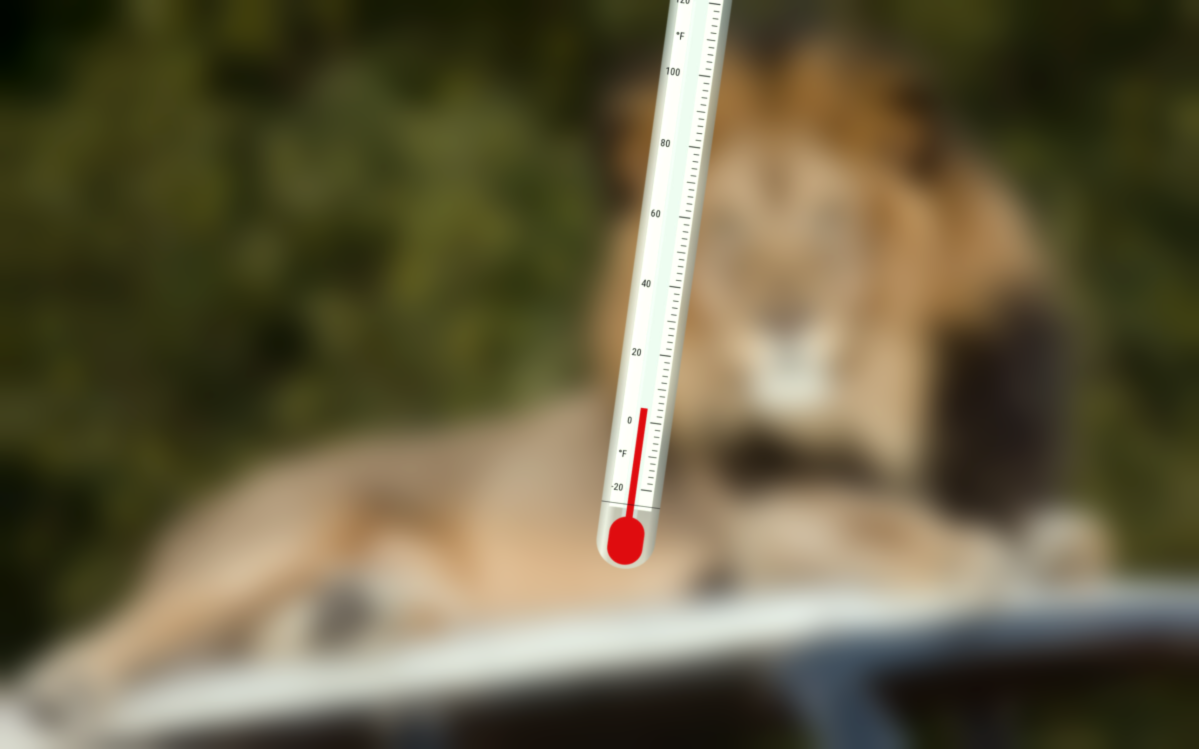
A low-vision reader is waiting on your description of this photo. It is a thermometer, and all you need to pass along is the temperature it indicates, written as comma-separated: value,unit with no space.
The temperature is 4,°F
